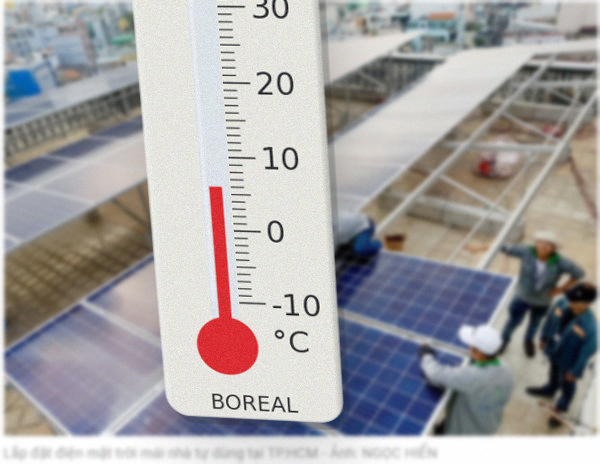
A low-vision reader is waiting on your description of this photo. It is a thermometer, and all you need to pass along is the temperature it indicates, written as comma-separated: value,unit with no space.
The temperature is 6,°C
